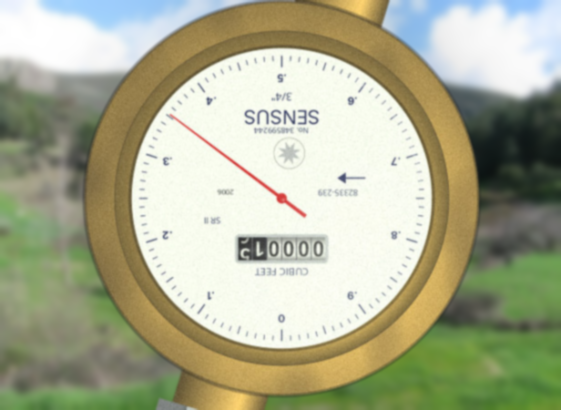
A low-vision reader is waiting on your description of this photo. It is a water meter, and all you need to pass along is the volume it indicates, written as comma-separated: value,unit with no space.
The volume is 15.35,ft³
